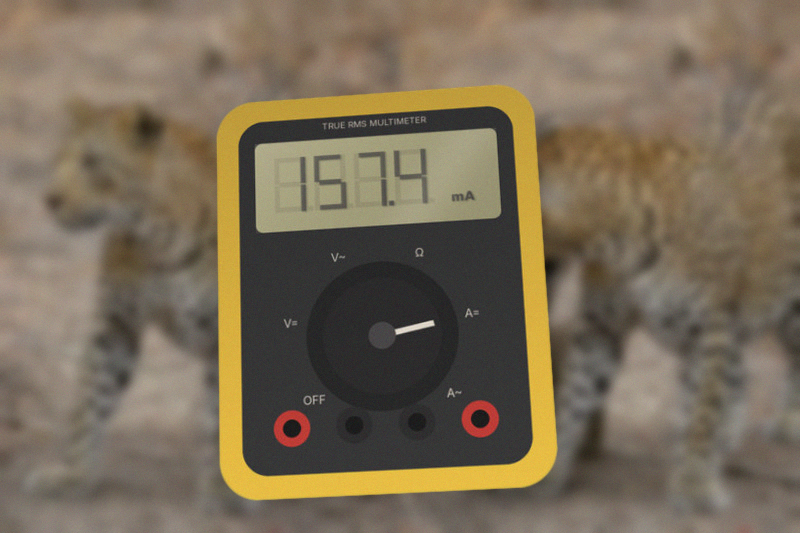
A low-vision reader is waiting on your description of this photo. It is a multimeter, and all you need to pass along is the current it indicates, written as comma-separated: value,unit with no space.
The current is 157.4,mA
